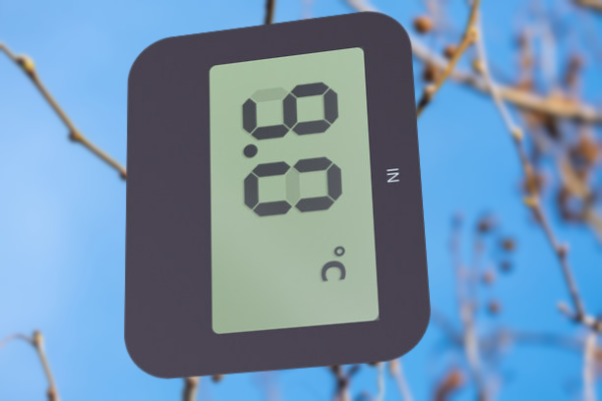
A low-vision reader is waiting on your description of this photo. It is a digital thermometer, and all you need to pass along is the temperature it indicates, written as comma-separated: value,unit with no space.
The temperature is 9.0,°C
